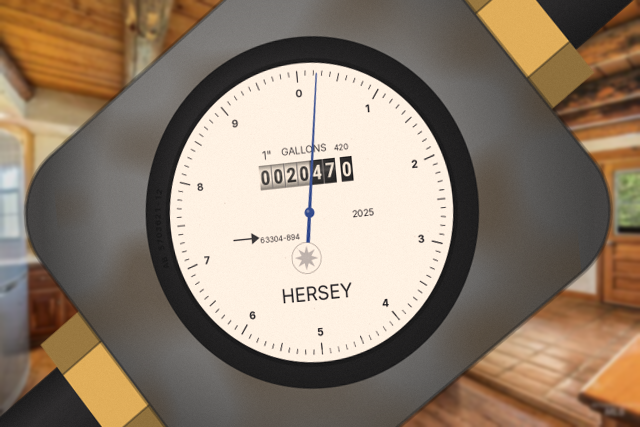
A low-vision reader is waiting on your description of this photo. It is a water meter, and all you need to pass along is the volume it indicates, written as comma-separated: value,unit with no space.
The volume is 20470.2,gal
